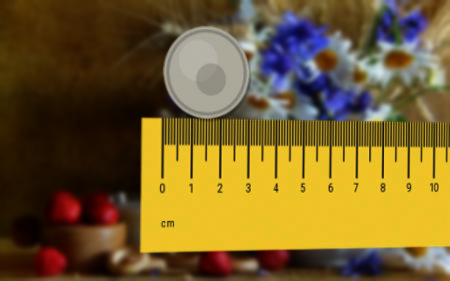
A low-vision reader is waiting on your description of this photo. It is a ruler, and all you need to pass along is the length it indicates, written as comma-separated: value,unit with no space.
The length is 3,cm
